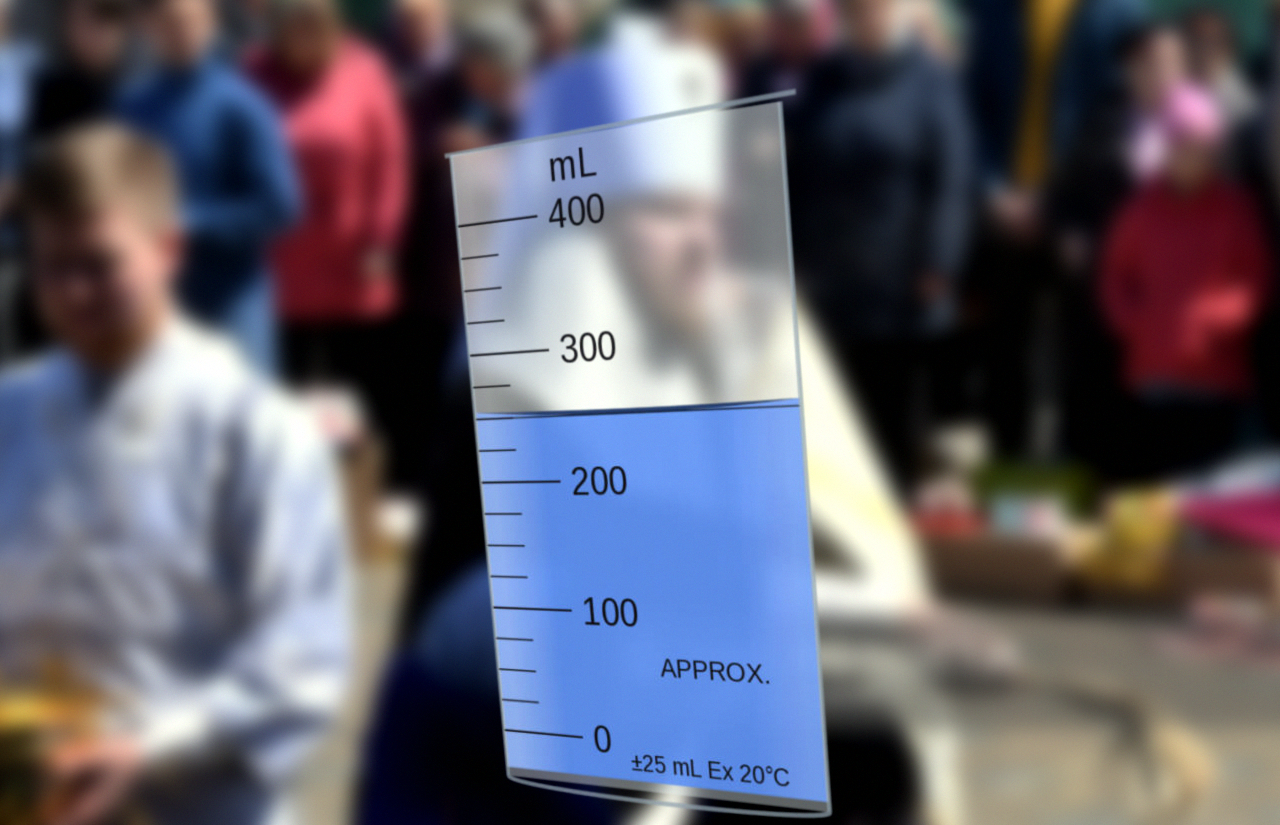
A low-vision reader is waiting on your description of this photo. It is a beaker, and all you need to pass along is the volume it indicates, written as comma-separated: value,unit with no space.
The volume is 250,mL
